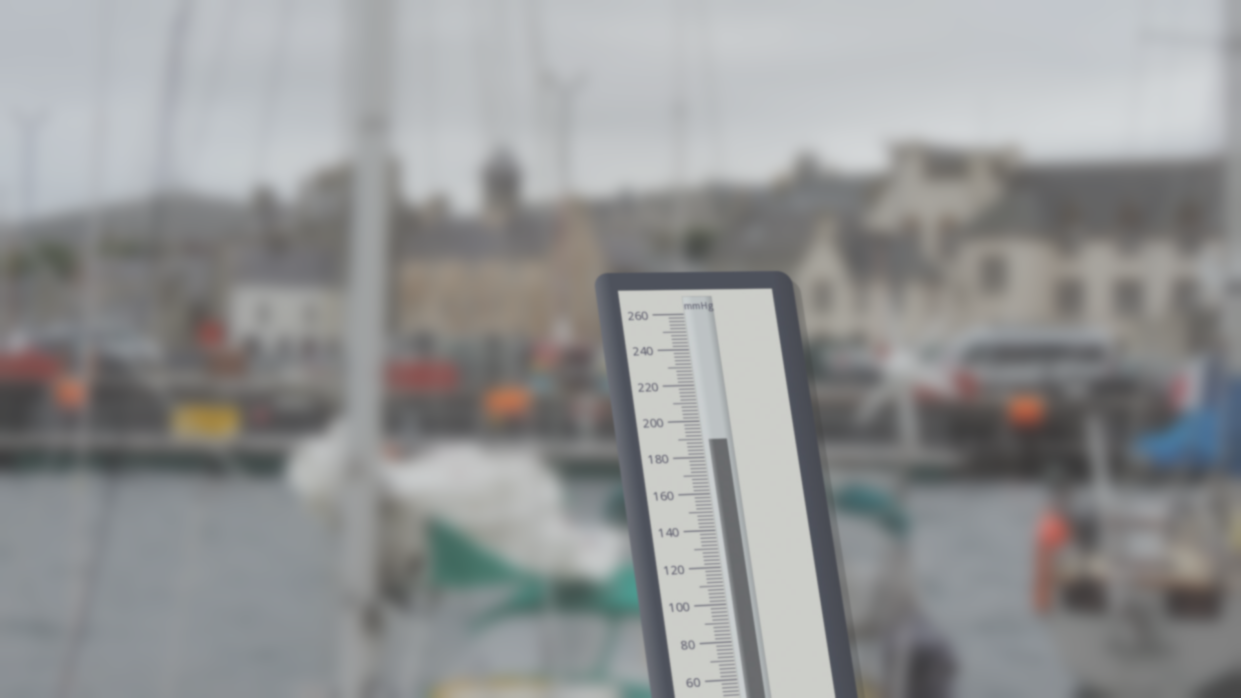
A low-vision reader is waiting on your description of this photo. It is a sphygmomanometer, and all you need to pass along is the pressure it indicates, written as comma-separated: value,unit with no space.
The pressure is 190,mmHg
